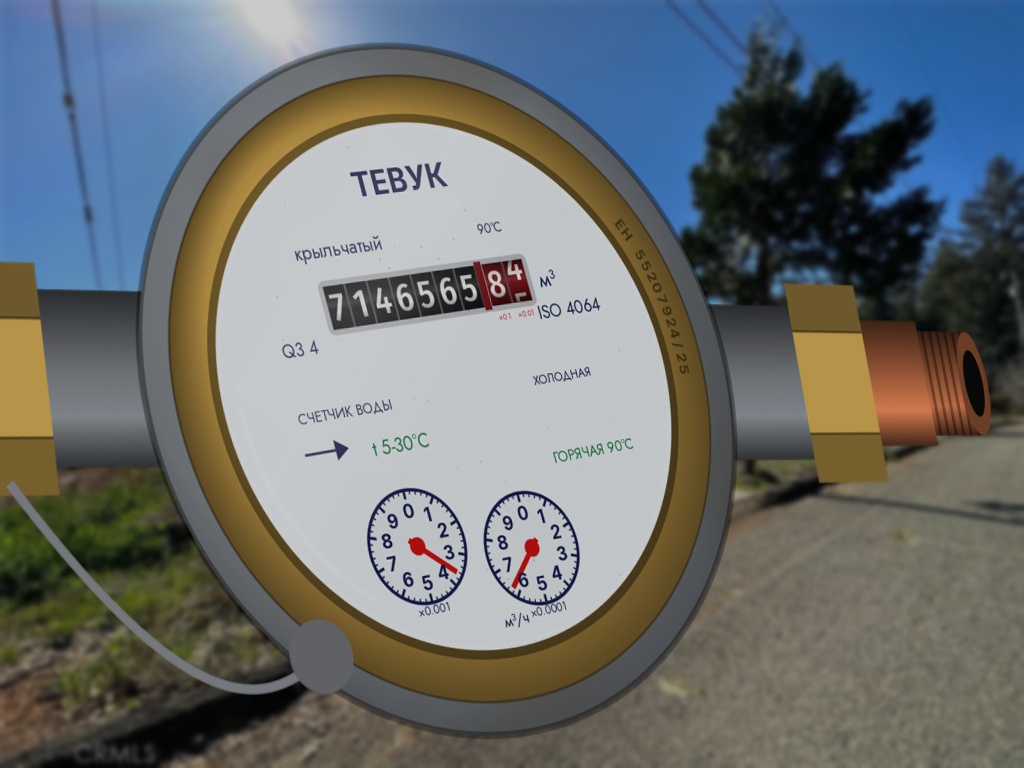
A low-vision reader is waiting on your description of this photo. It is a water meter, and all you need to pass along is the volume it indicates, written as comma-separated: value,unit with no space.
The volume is 7146565.8436,m³
